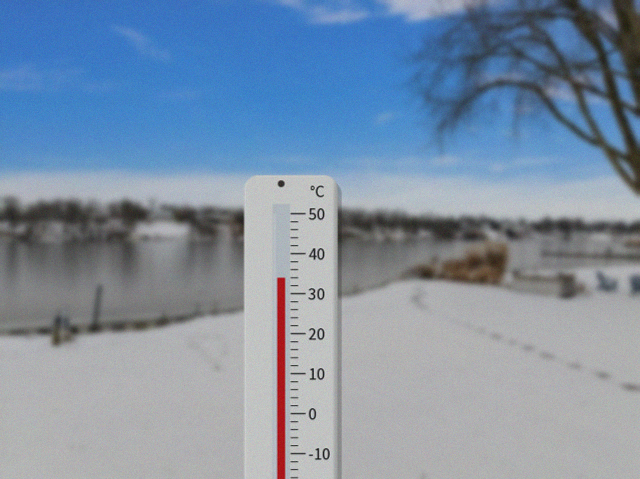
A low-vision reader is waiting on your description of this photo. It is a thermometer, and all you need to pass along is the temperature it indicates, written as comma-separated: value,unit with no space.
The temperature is 34,°C
